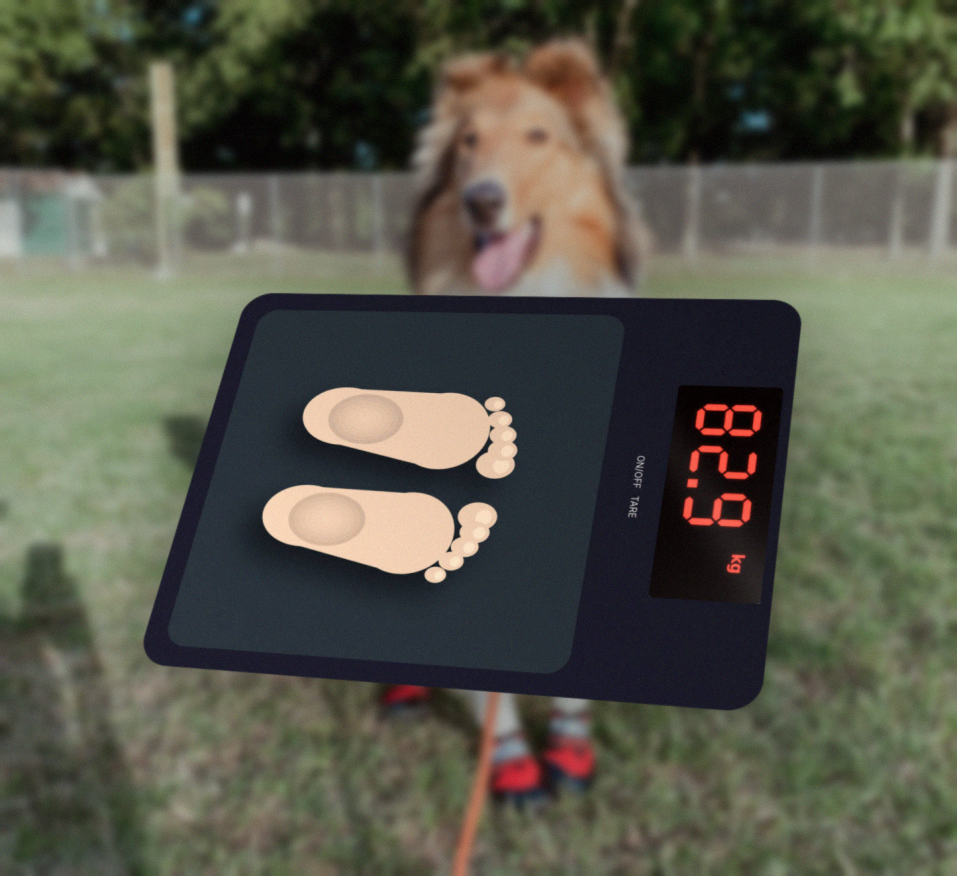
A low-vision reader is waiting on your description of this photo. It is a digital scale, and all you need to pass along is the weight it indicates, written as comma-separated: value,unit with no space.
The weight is 82.9,kg
